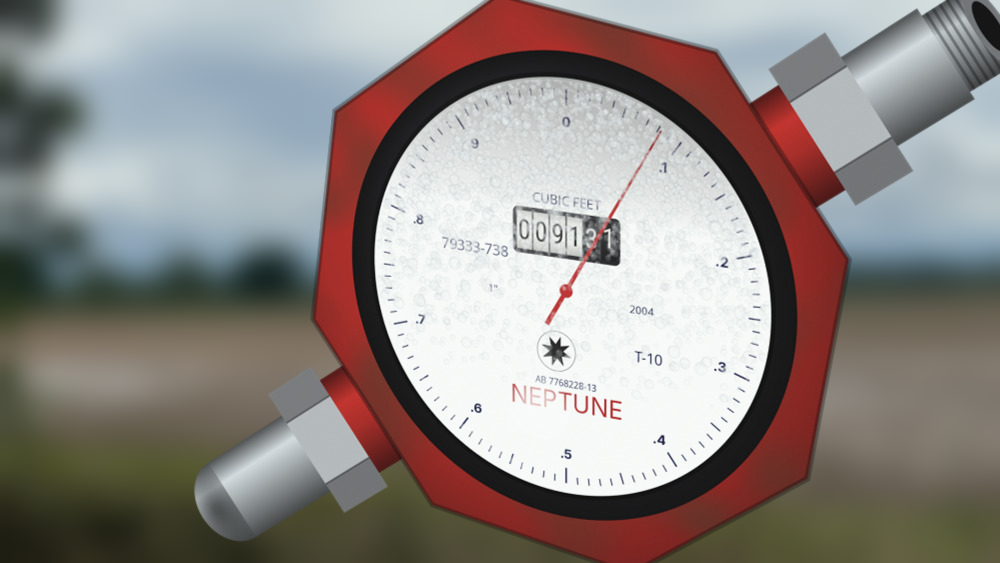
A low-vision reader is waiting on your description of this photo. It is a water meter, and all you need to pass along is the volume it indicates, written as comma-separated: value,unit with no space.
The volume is 9131.08,ft³
